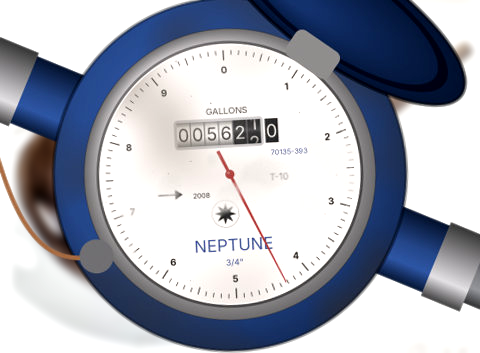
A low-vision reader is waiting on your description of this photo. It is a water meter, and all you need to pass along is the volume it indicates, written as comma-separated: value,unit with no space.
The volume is 56214.3,gal
